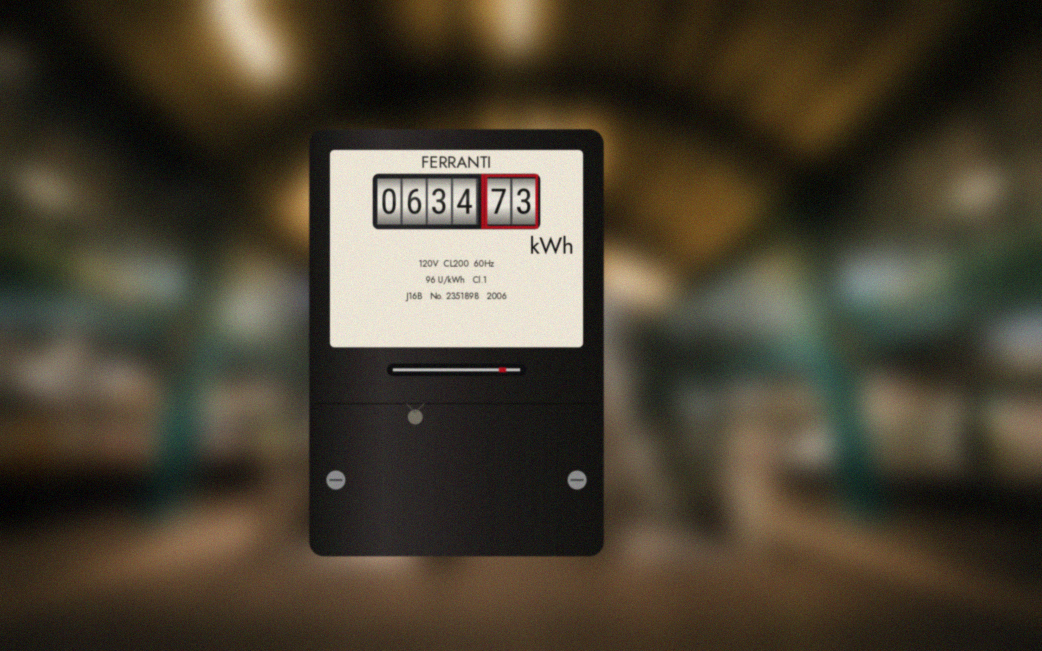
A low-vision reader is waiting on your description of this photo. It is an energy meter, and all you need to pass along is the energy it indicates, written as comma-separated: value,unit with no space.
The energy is 634.73,kWh
